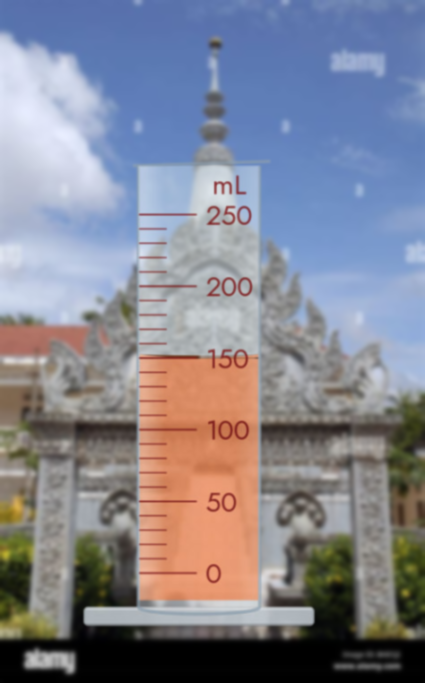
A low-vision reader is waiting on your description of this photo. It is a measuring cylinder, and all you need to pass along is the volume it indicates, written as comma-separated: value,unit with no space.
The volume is 150,mL
